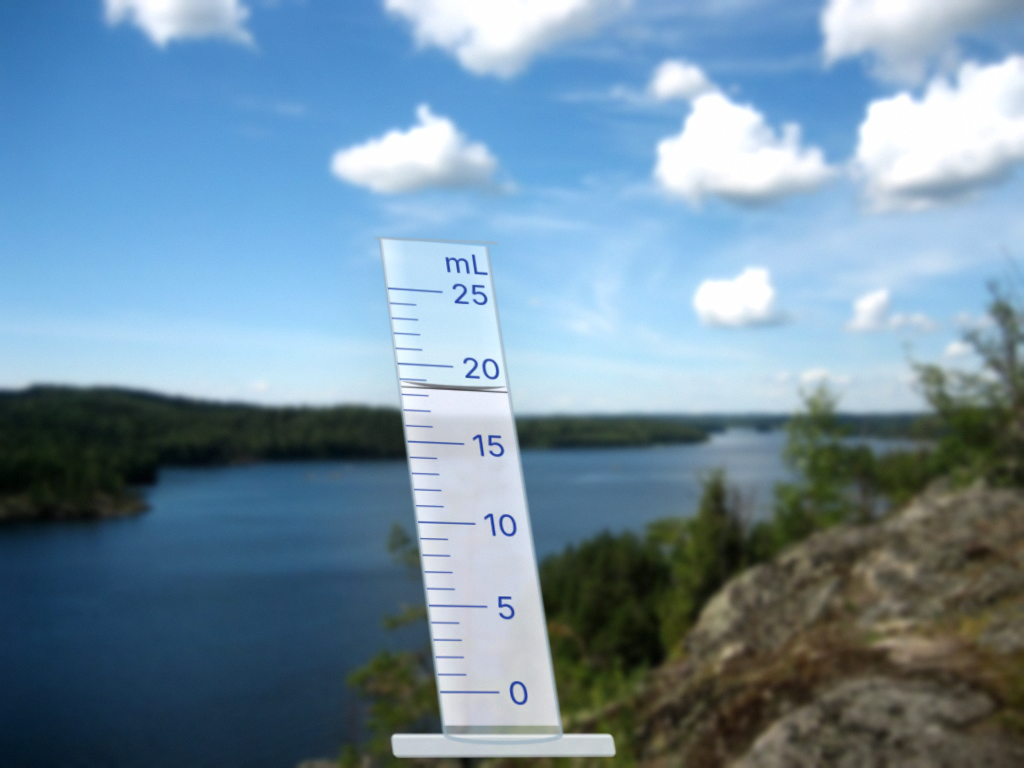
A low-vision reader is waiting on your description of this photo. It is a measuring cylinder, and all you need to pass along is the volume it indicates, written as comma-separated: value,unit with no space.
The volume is 18.5,mL
